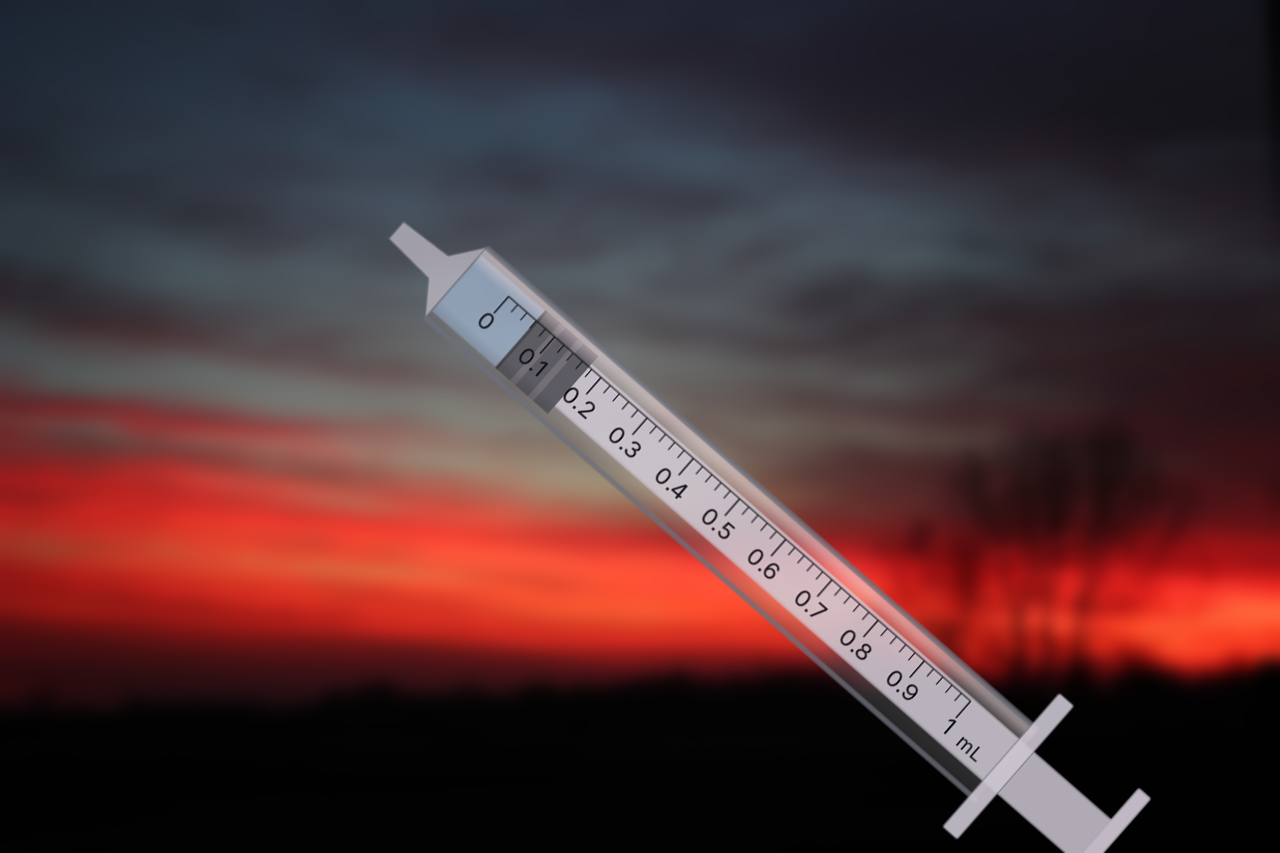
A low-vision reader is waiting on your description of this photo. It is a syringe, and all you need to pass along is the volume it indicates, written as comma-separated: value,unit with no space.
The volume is 0.06,mL
